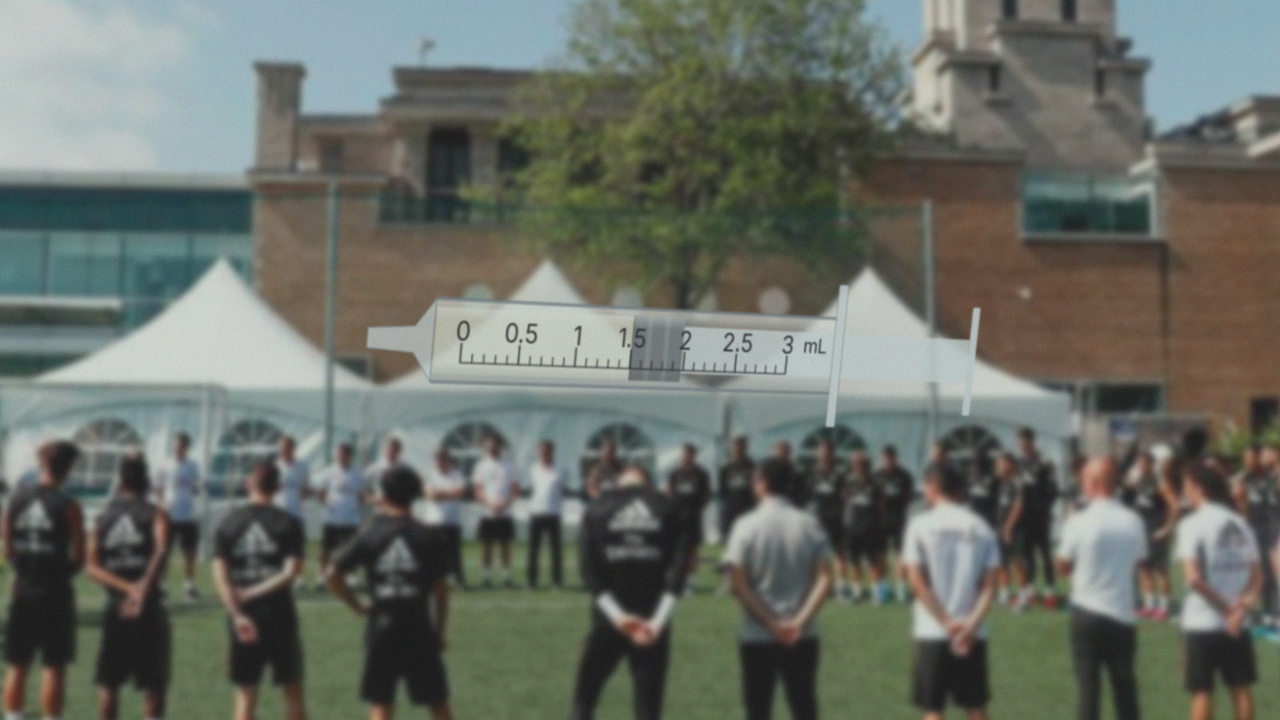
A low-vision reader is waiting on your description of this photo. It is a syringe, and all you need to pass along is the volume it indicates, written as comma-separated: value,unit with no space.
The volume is 1.5,mL
